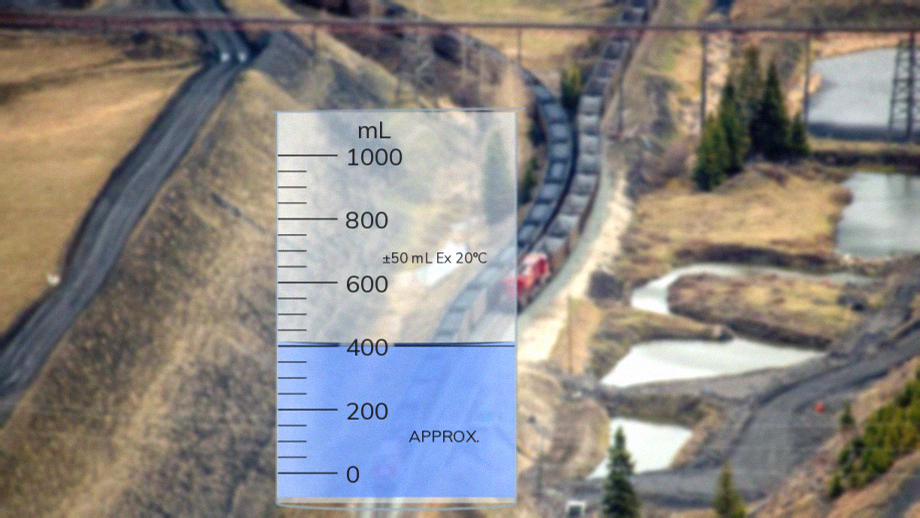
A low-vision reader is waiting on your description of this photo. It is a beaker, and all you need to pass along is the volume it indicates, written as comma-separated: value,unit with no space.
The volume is 400,mL
